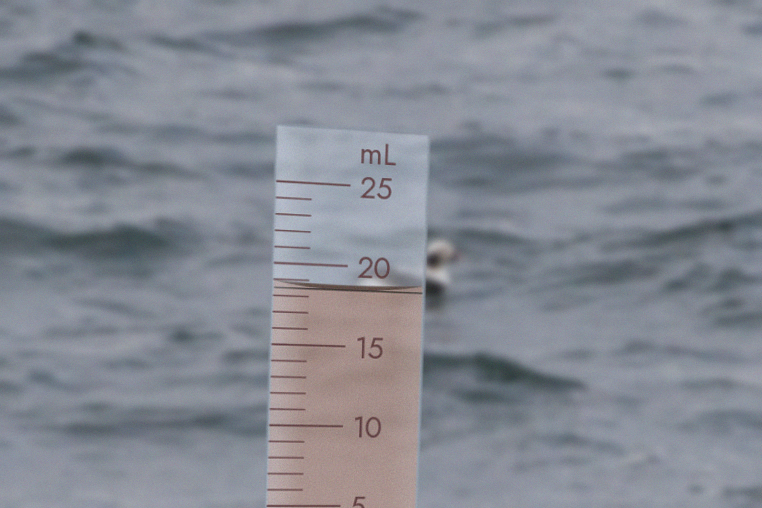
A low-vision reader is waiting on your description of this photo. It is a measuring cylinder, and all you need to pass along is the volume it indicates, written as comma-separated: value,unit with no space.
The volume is 18.5,mL
